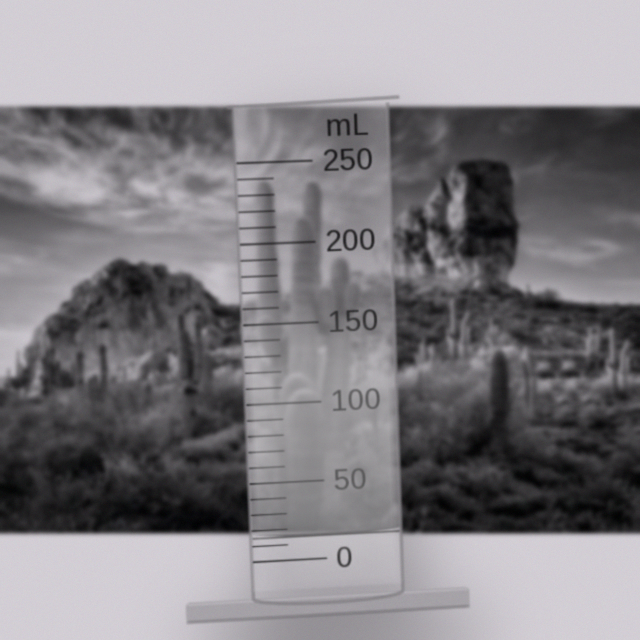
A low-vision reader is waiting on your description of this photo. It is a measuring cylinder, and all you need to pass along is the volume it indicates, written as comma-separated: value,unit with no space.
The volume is 15,mL
